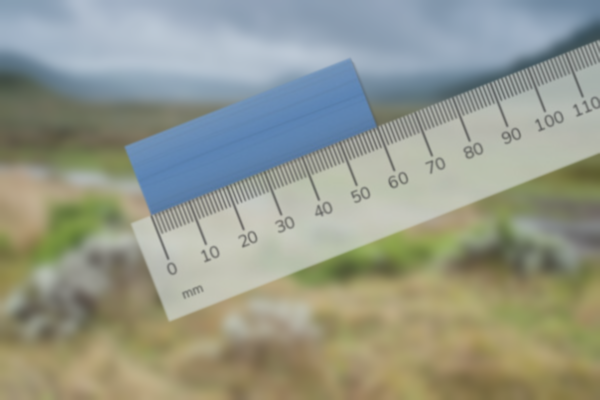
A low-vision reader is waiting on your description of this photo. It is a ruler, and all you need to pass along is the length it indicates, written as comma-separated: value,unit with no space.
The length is 60,mm
